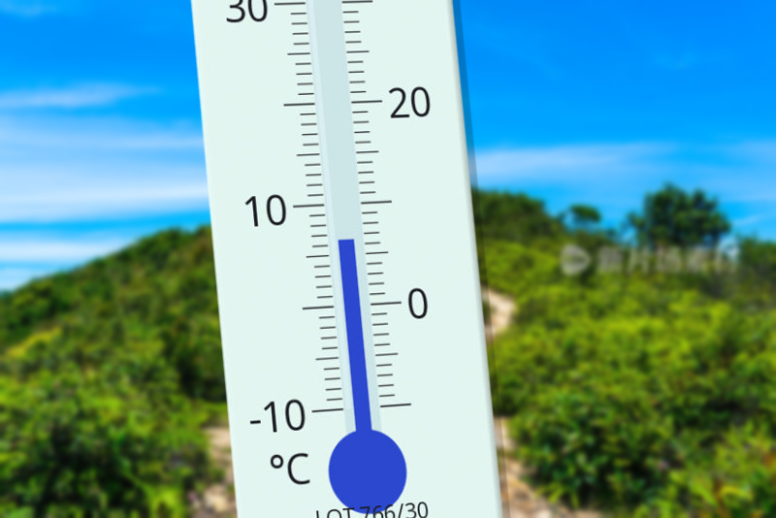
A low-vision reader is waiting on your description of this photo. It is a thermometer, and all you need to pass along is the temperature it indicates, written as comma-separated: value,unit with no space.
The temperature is 6.5,°C
